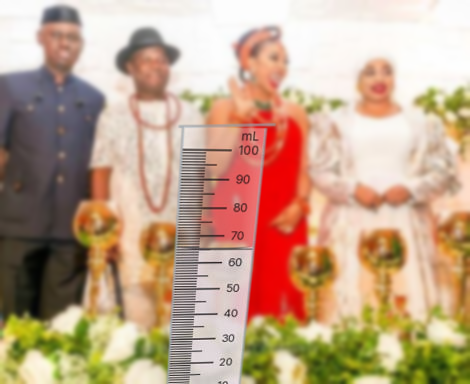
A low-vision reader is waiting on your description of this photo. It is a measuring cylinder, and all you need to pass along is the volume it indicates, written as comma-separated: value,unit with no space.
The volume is 65,mL
